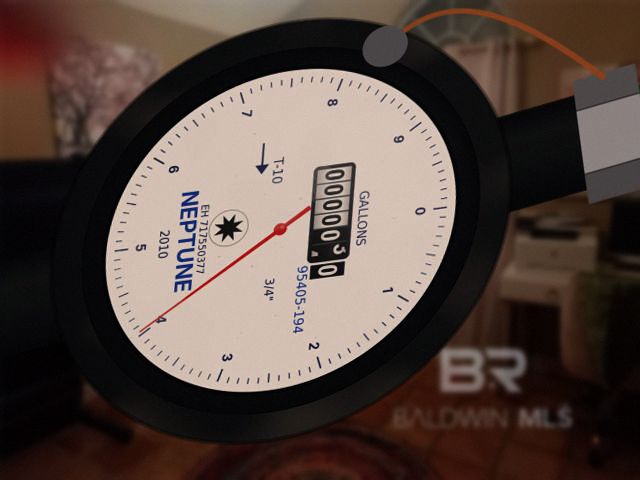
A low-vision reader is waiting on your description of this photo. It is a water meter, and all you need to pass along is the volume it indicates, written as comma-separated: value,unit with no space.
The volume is 34.0,gal
